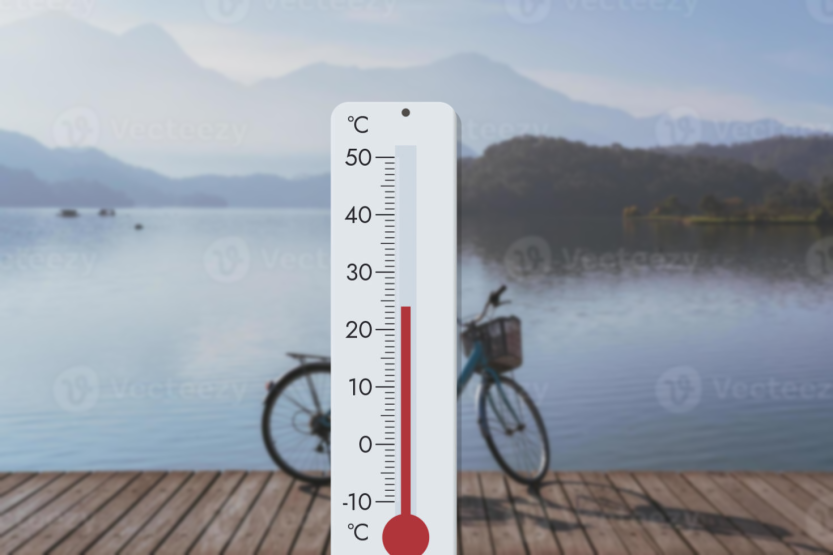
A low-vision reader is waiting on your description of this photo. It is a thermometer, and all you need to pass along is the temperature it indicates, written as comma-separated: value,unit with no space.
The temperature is 24,°C
